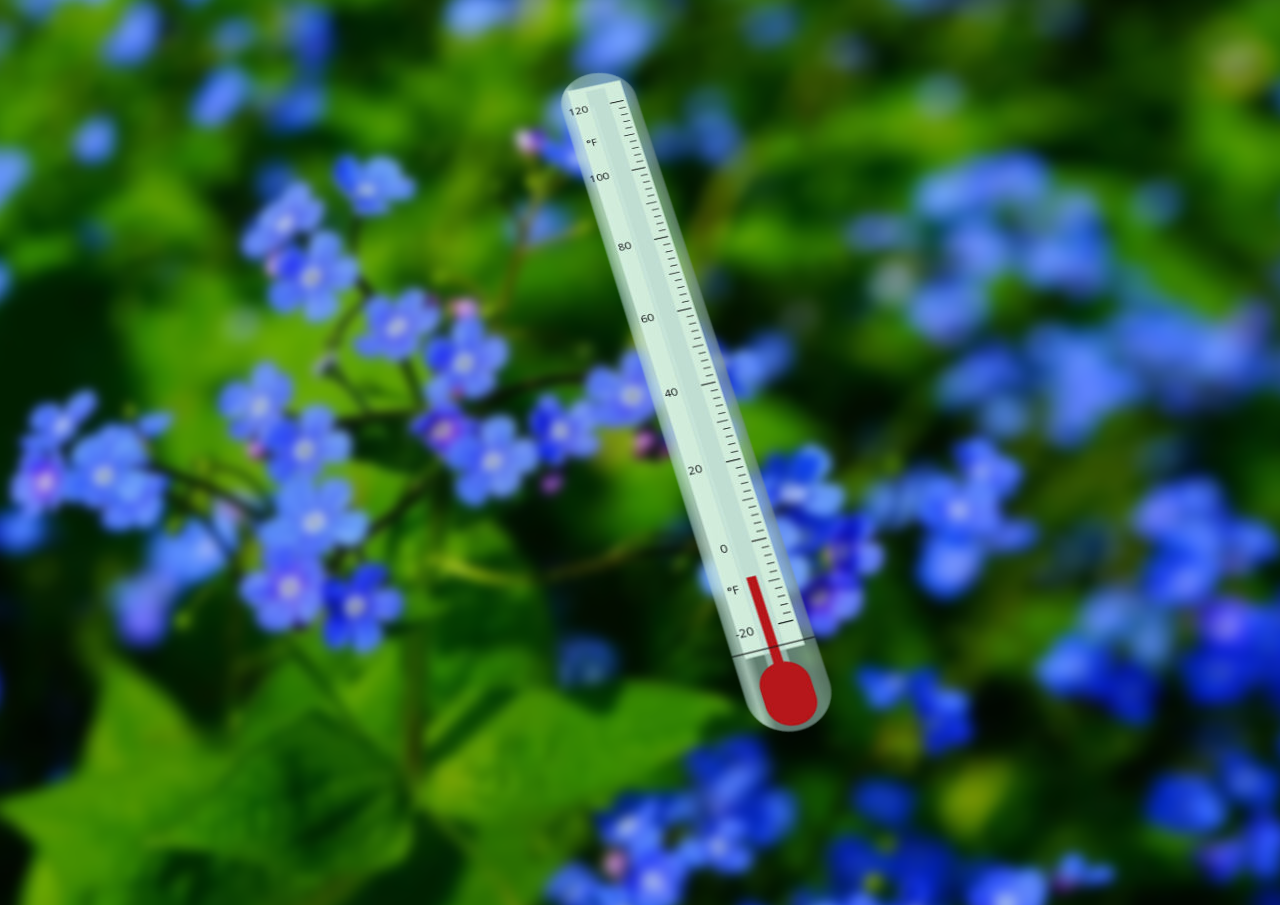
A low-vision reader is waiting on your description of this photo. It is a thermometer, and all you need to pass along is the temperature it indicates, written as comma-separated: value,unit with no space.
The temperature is -8,°F
